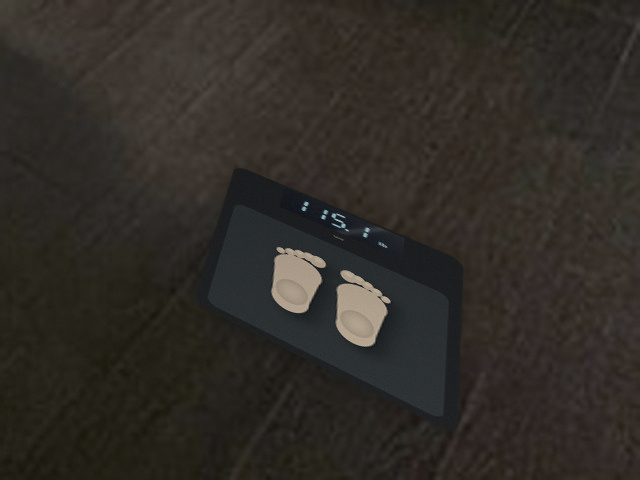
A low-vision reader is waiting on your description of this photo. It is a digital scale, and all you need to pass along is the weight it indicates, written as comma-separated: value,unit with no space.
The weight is 115.1,lb
